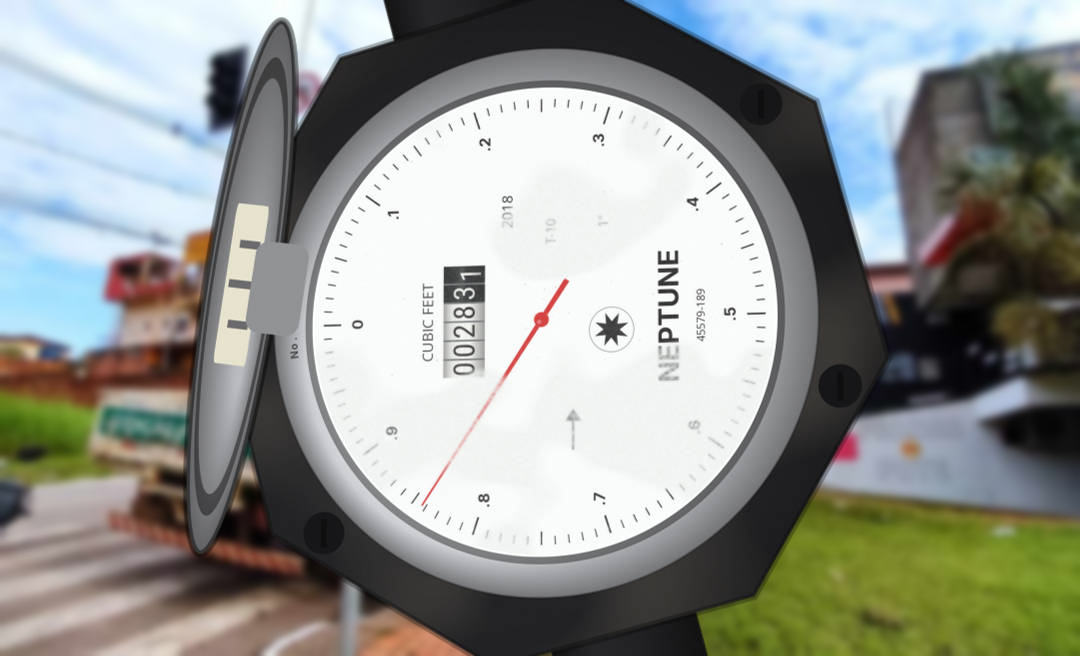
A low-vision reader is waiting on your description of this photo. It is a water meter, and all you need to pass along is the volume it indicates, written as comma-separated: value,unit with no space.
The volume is 2830.84,ft³
